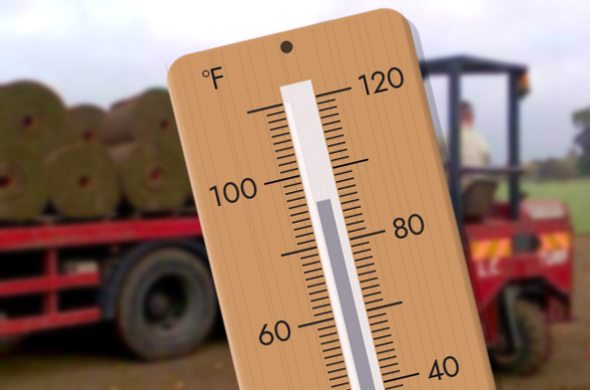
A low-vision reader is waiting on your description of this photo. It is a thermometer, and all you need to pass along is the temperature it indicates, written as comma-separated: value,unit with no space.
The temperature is 92,°F
